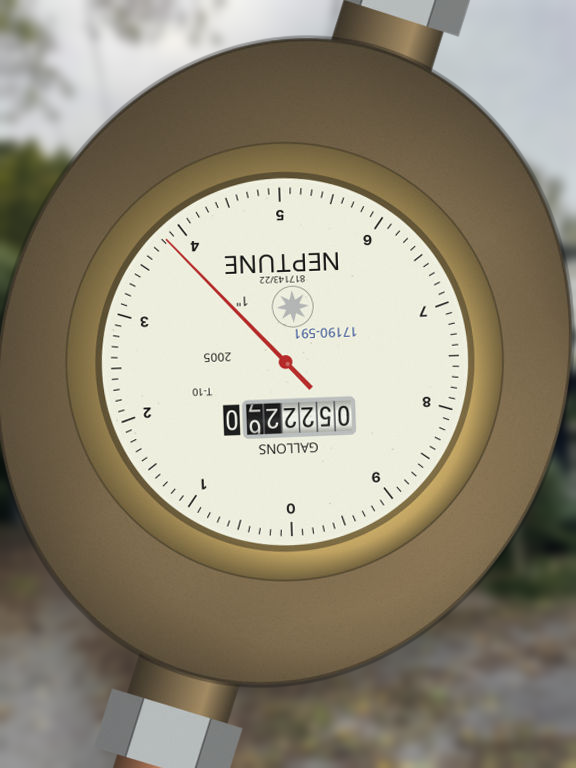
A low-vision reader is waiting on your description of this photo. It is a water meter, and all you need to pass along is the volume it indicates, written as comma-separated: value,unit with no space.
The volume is 522263.8,gal
